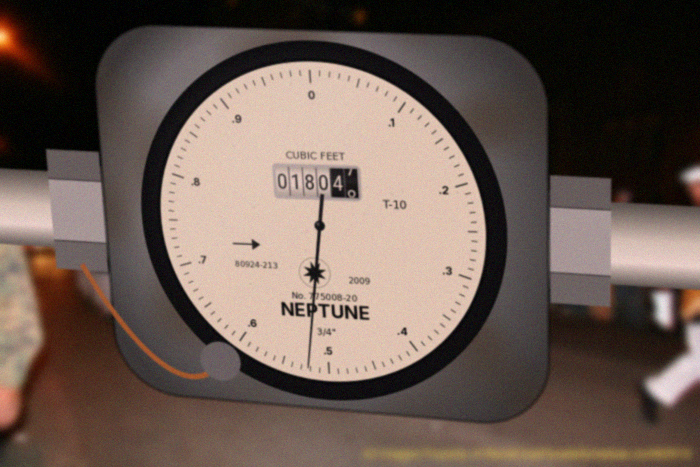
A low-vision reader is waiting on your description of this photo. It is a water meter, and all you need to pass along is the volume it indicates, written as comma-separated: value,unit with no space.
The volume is 18047.52,ft³
